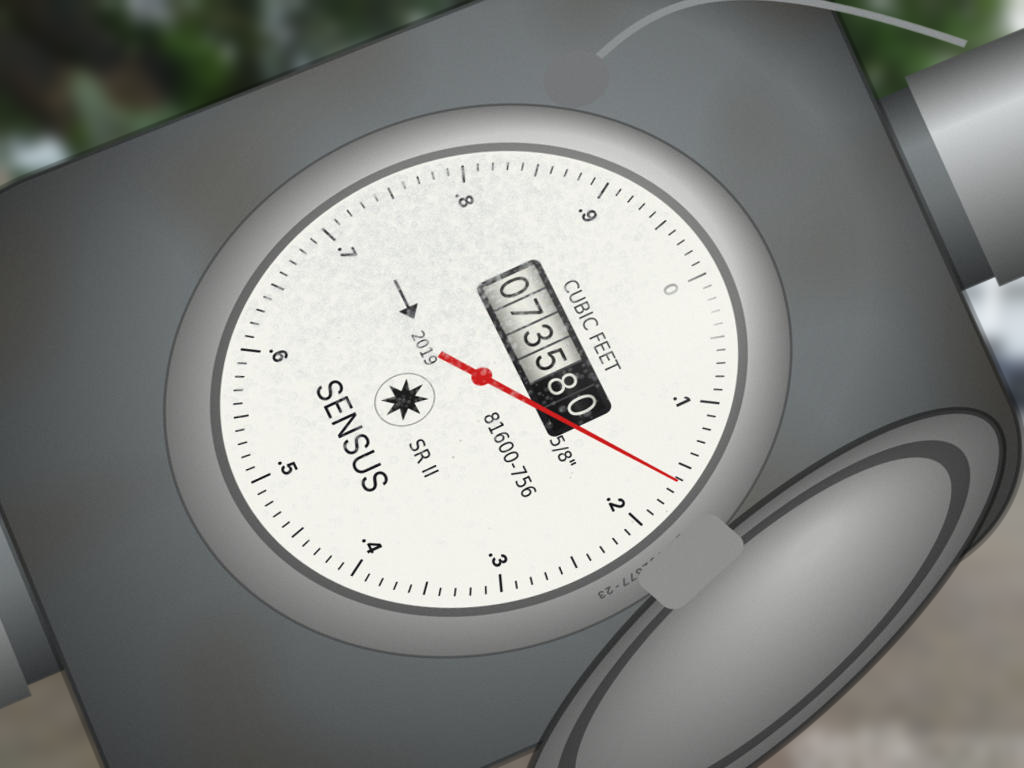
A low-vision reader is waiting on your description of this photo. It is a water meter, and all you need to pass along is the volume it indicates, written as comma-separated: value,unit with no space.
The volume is 73580.16,ft³
